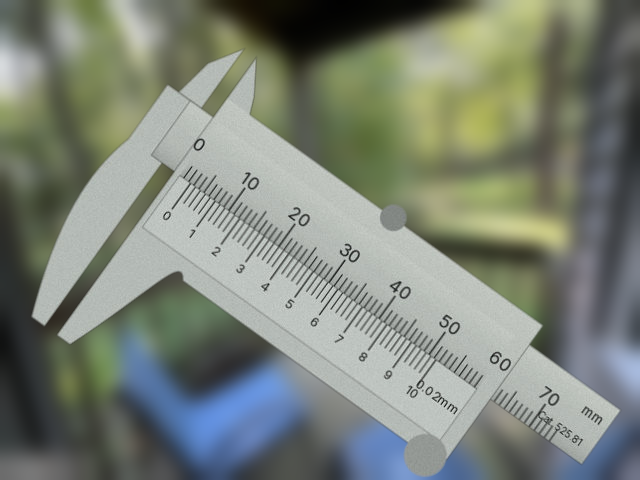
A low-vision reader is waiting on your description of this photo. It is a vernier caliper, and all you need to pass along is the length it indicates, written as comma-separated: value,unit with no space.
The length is 2.4,mm
